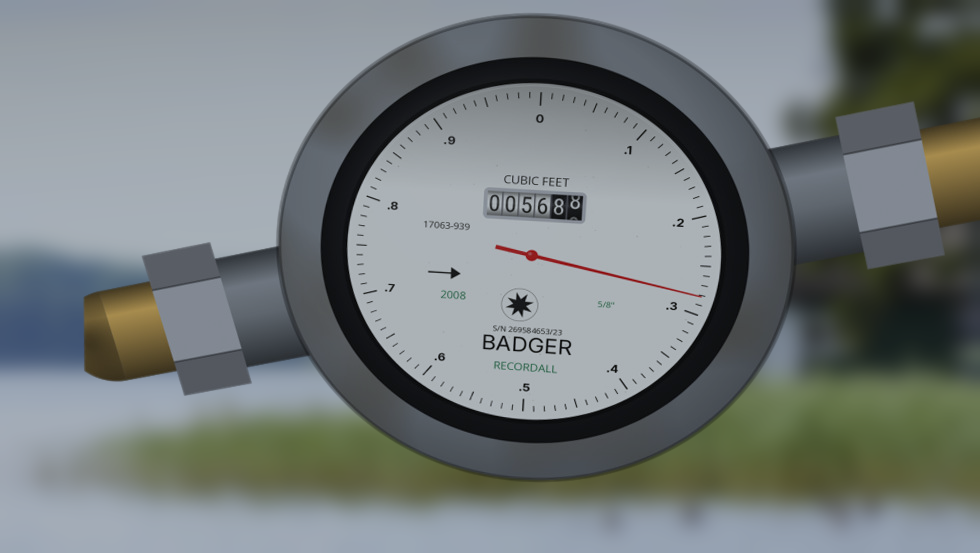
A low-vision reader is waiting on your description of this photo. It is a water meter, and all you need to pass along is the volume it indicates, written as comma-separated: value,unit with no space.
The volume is 5688.28,ft³
